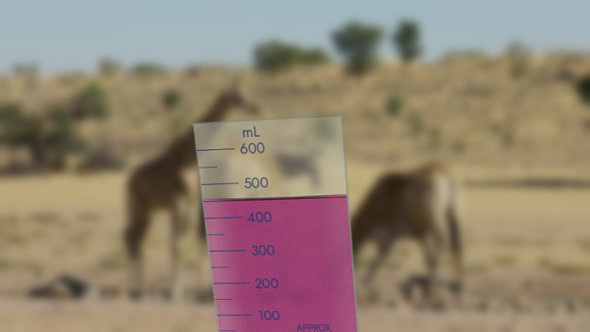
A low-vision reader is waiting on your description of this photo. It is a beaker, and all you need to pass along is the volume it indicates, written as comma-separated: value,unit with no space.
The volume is 450,mL
